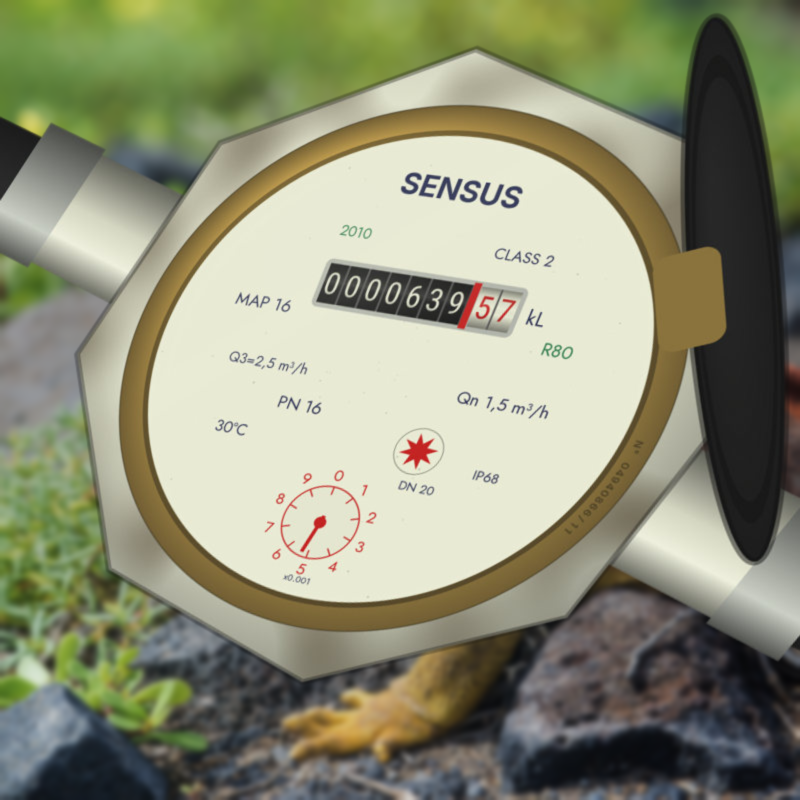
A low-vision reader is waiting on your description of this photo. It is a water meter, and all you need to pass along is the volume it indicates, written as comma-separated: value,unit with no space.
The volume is 639.575,kL
